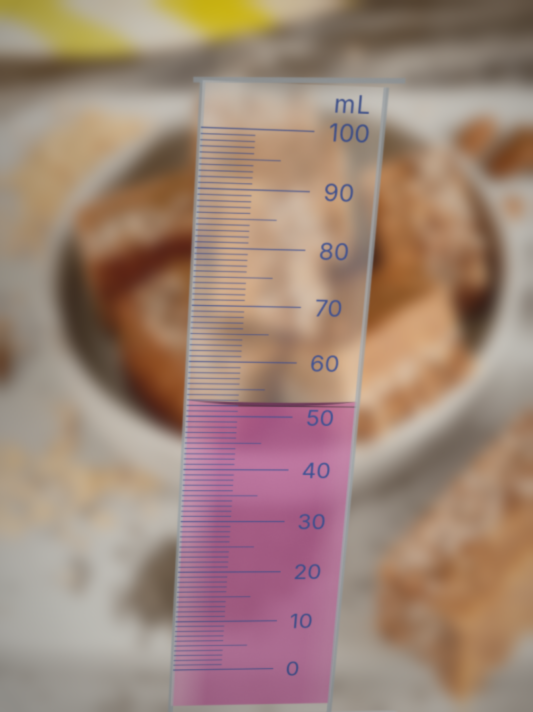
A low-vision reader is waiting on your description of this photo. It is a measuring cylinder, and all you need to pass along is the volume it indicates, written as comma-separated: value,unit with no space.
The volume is 52,mL
